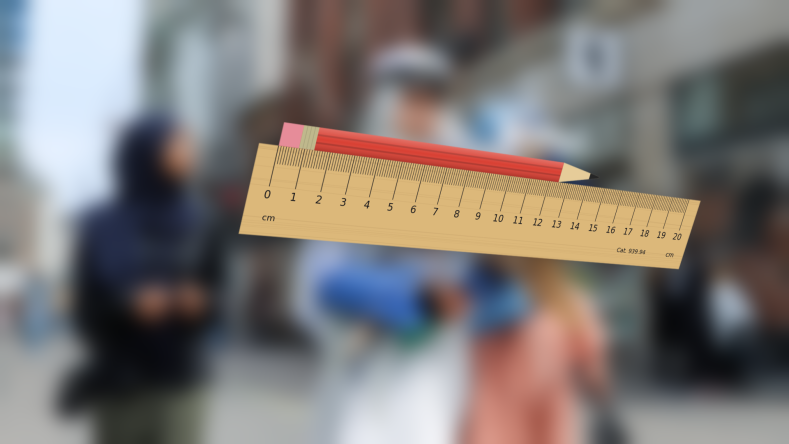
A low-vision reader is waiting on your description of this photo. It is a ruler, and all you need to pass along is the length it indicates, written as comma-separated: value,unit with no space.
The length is 14.5,cm
